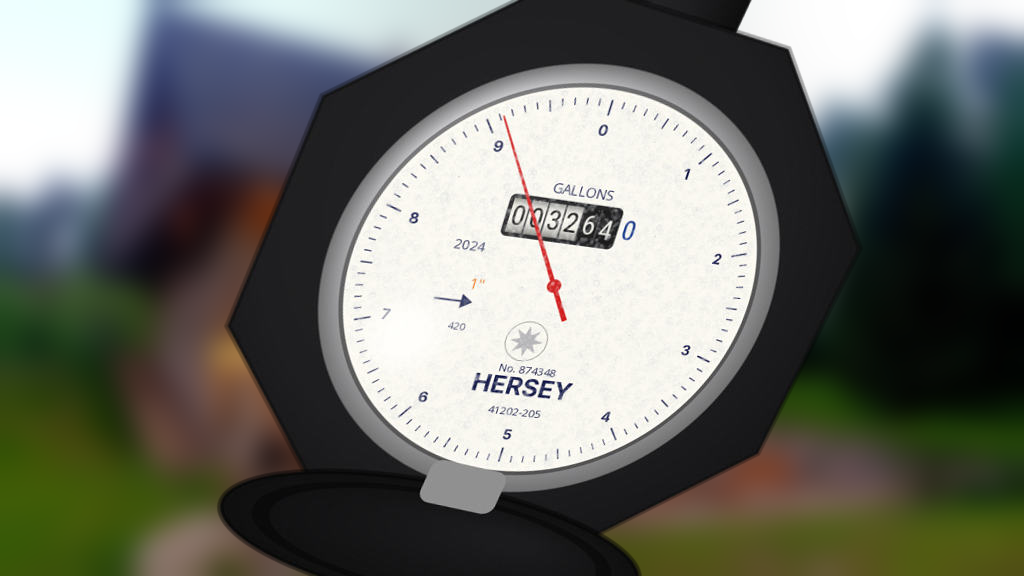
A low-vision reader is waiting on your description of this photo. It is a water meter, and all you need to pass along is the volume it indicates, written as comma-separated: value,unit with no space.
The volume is 32639.1,gal
